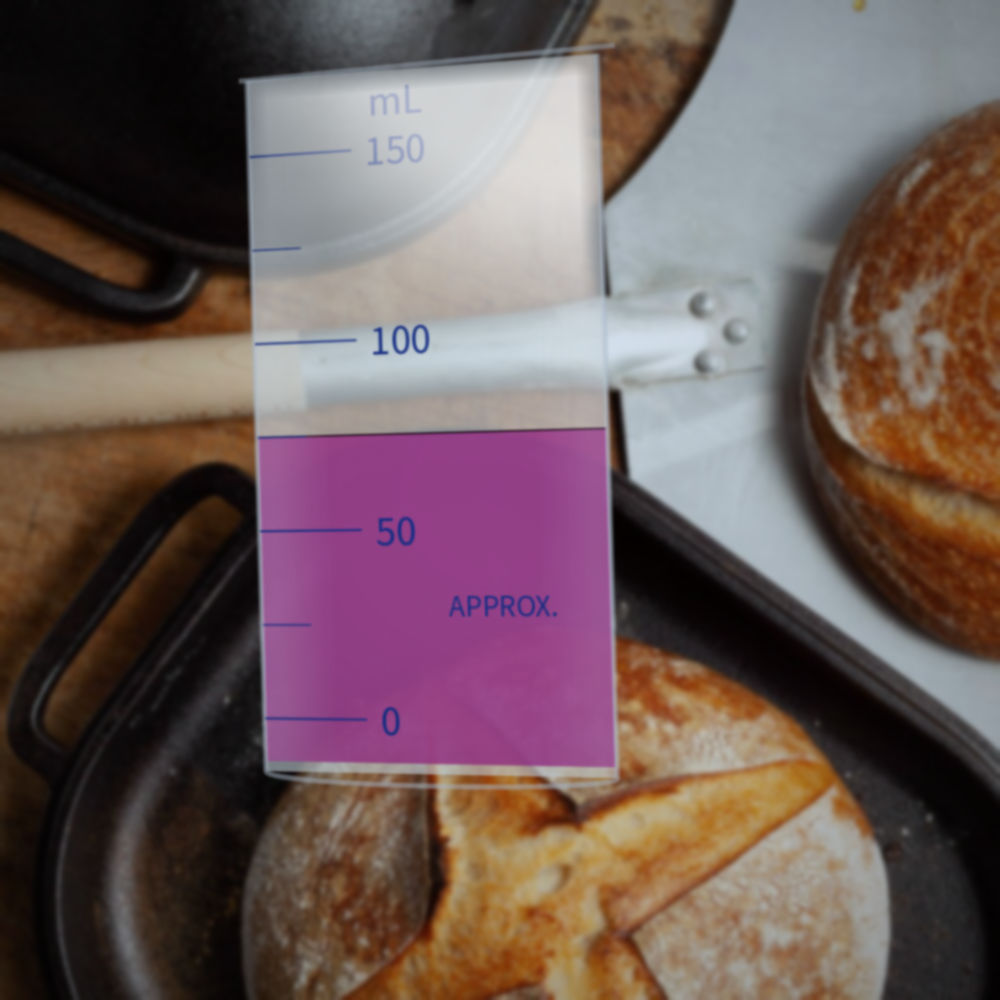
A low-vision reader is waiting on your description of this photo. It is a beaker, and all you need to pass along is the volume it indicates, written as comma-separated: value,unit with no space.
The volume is 75,mL
